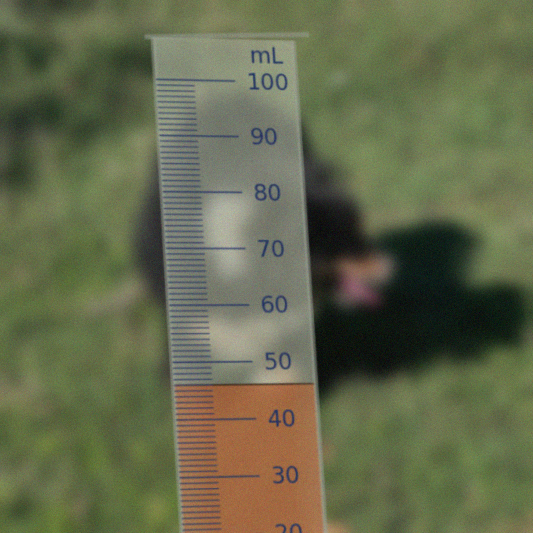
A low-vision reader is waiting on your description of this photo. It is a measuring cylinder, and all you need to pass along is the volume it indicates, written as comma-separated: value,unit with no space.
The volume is 46,mL
